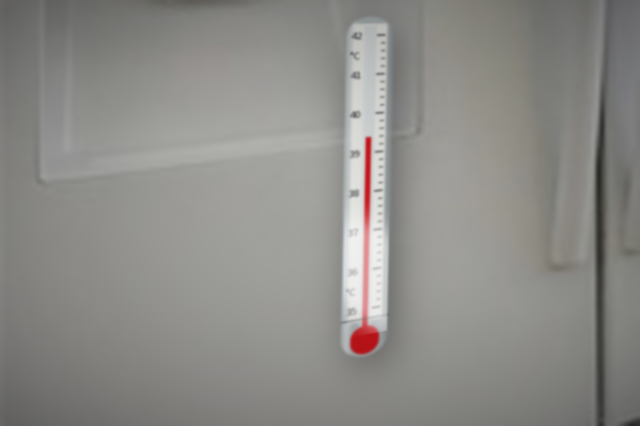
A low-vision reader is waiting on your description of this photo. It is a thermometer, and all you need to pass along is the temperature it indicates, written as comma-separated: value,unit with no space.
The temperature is 39.4,°C
